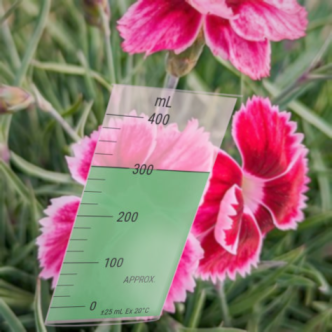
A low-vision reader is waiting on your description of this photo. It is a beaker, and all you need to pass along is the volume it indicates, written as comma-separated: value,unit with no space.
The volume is 300,mL
